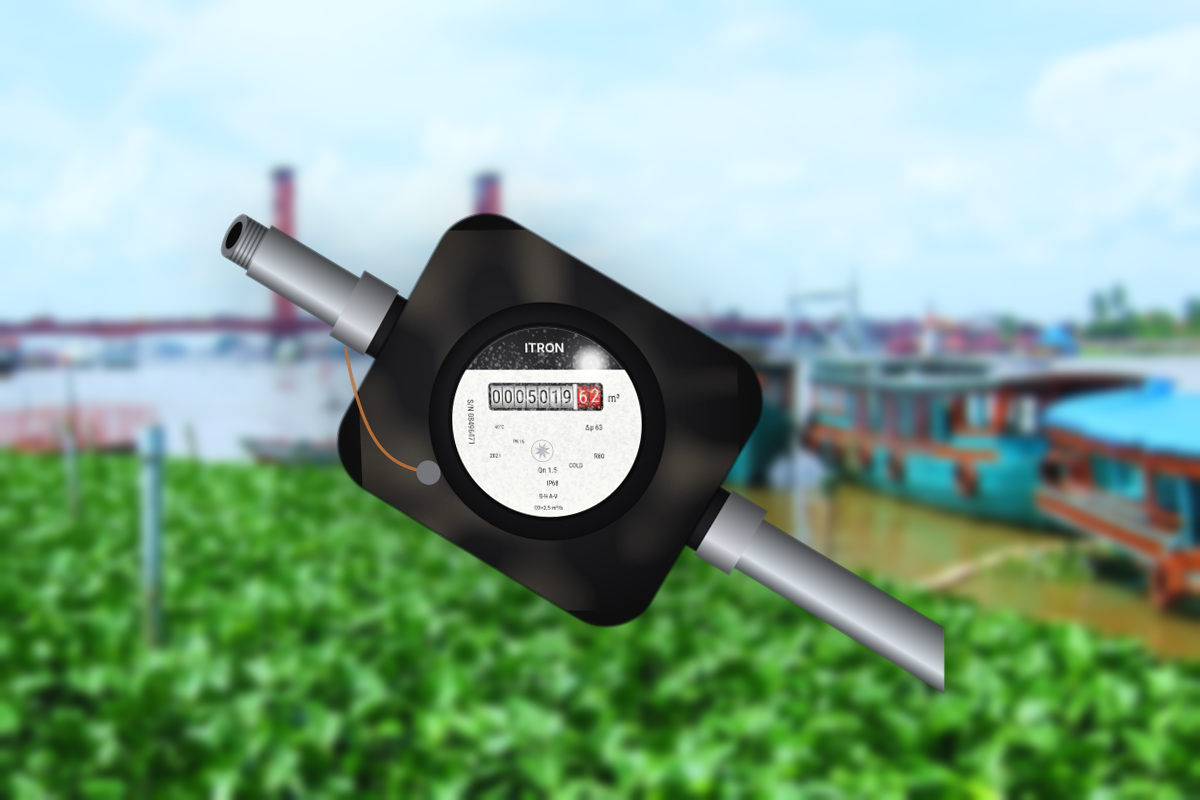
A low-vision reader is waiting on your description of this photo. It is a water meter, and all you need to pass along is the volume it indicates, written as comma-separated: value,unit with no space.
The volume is 5019.62,m³
